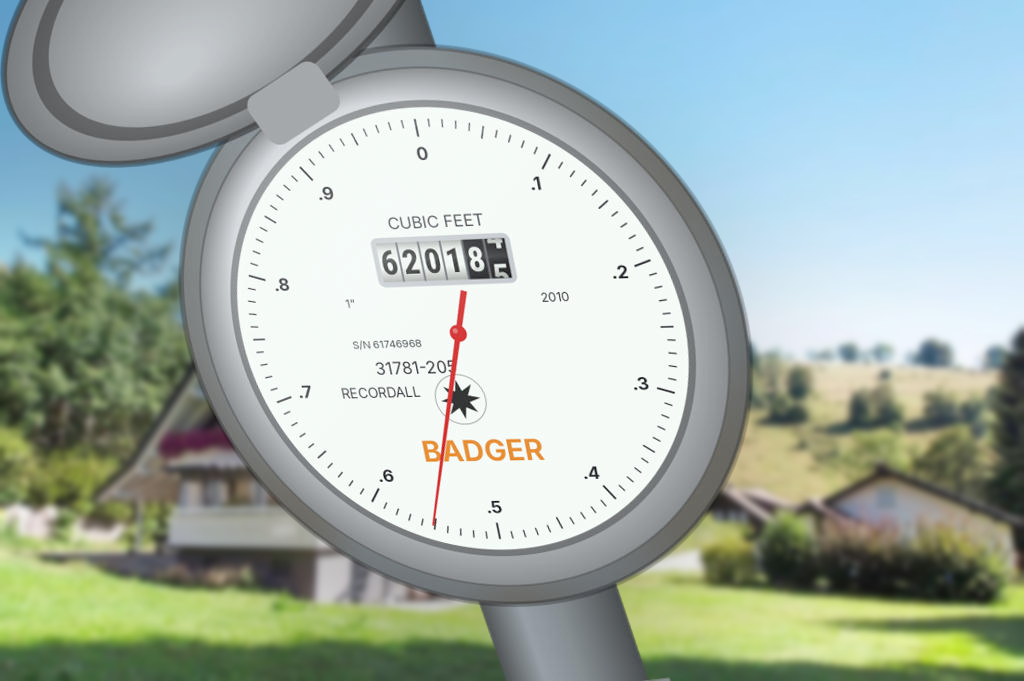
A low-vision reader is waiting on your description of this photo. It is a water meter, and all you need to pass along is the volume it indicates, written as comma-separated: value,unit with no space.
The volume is 620184.55,ft³
